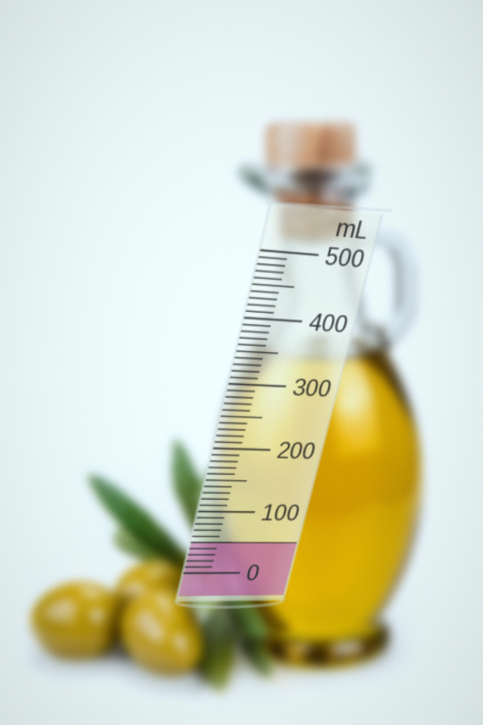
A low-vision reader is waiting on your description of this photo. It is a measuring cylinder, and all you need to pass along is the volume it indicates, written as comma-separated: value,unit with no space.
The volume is 50,mL
